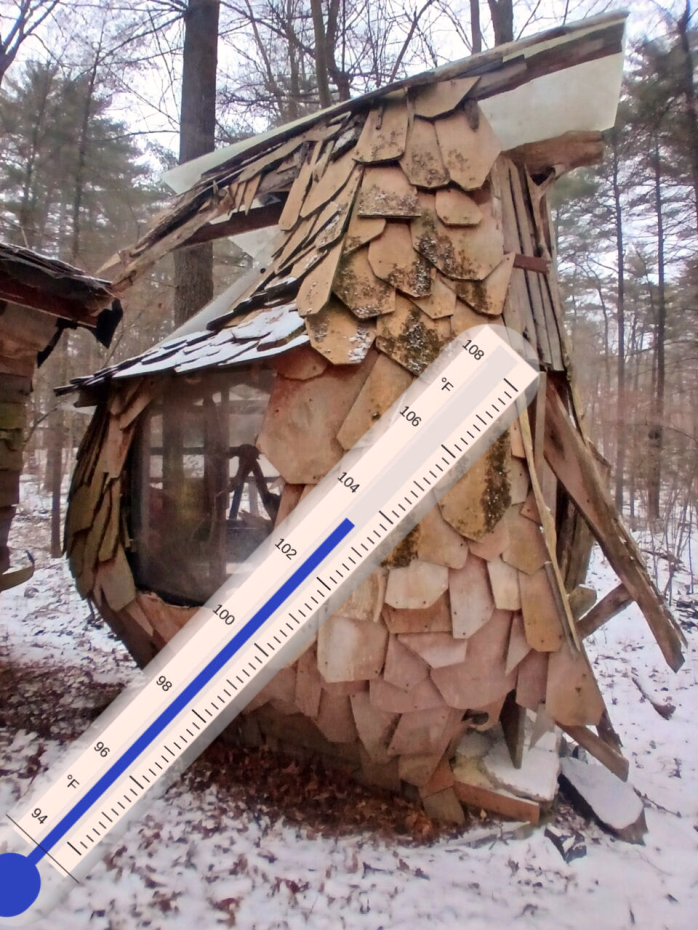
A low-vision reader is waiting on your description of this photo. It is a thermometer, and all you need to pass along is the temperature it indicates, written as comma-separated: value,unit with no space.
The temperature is 103.4,°F
